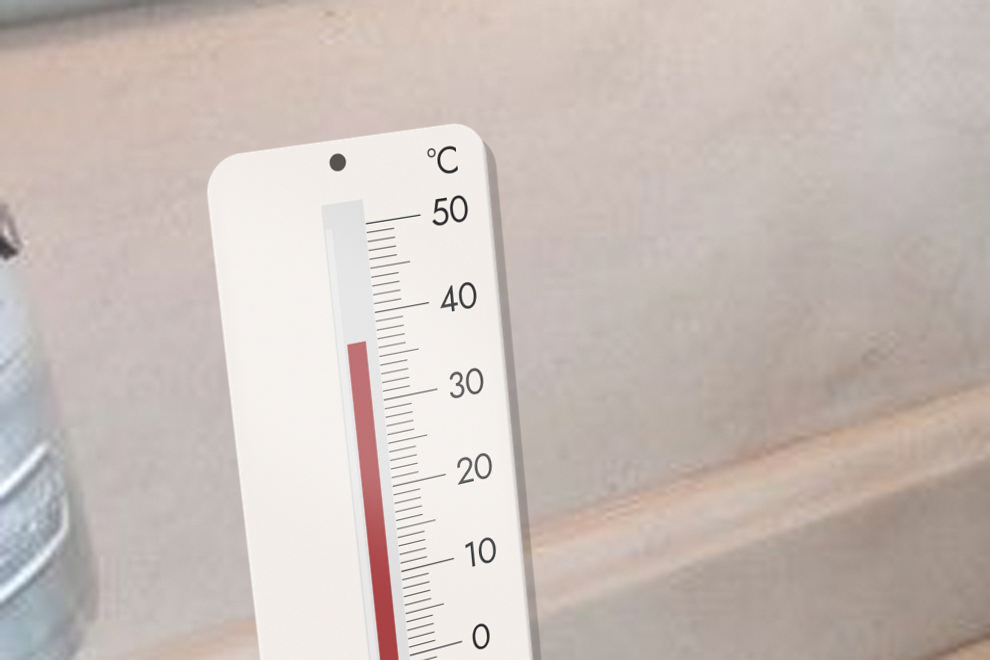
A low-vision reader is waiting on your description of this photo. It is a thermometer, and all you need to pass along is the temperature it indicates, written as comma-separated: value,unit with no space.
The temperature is 37,°C
